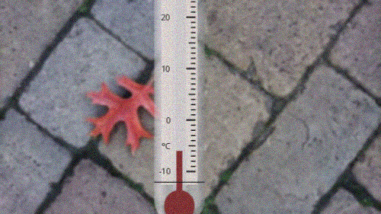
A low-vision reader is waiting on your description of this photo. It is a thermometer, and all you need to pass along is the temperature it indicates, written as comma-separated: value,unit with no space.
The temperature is -6,°C
